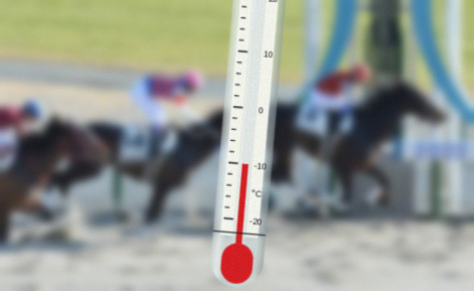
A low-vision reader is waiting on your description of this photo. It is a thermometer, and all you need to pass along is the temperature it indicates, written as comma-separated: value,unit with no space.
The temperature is -10,°C
